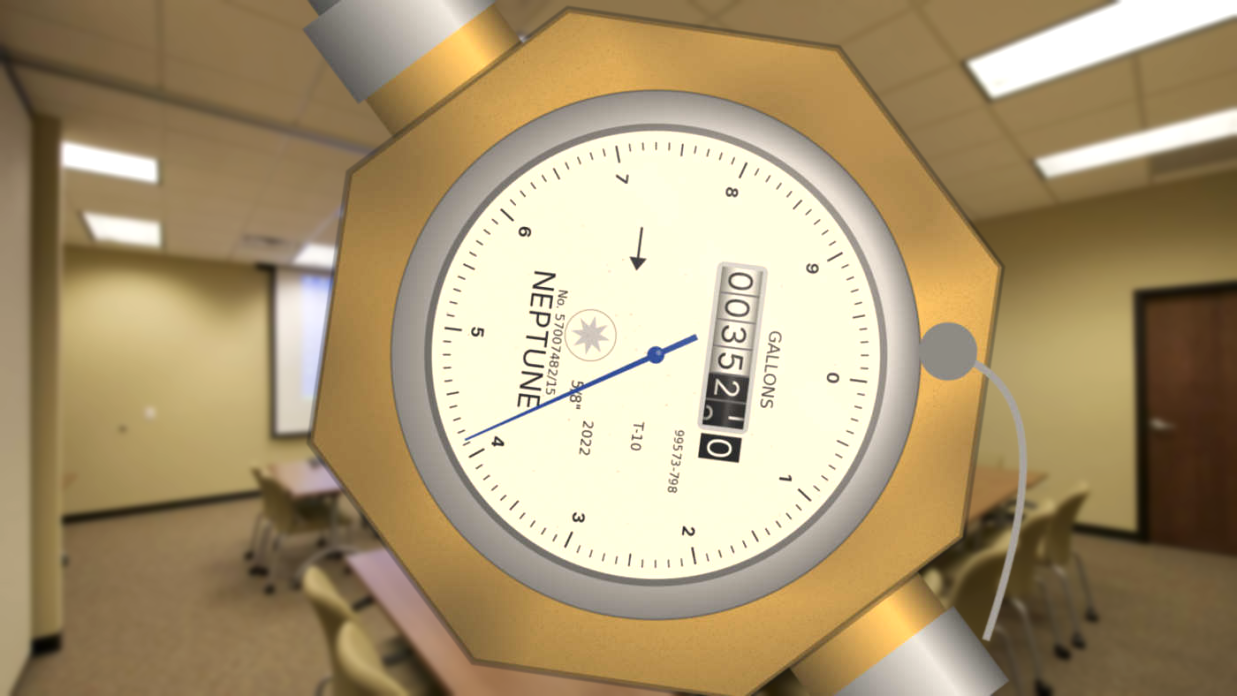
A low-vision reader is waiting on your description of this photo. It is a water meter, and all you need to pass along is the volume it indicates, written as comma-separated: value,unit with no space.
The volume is 35214.1,gal
